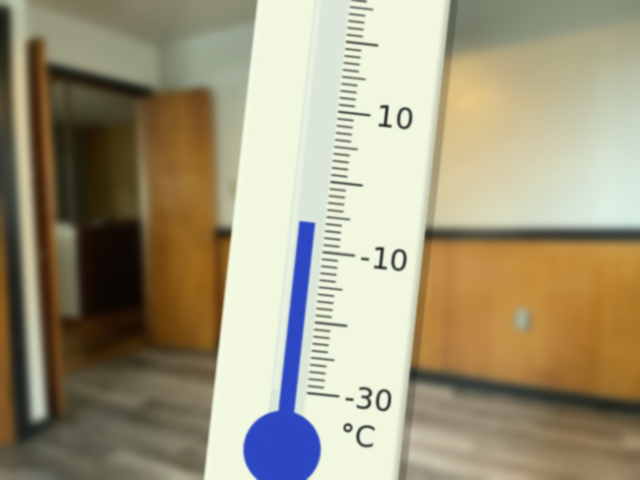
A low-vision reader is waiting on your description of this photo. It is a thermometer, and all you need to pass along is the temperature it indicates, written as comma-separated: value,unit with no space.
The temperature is -6,°C
